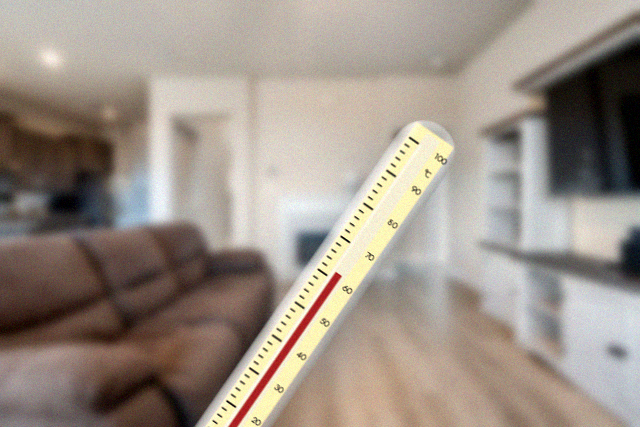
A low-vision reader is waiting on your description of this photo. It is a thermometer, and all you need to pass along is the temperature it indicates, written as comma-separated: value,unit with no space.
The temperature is 62,°C
